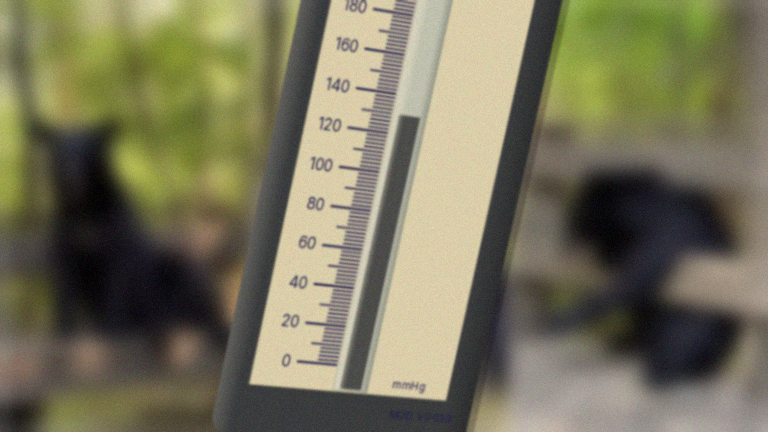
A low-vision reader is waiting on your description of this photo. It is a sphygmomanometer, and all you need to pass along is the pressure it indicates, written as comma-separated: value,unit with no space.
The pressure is 130,mmHg
